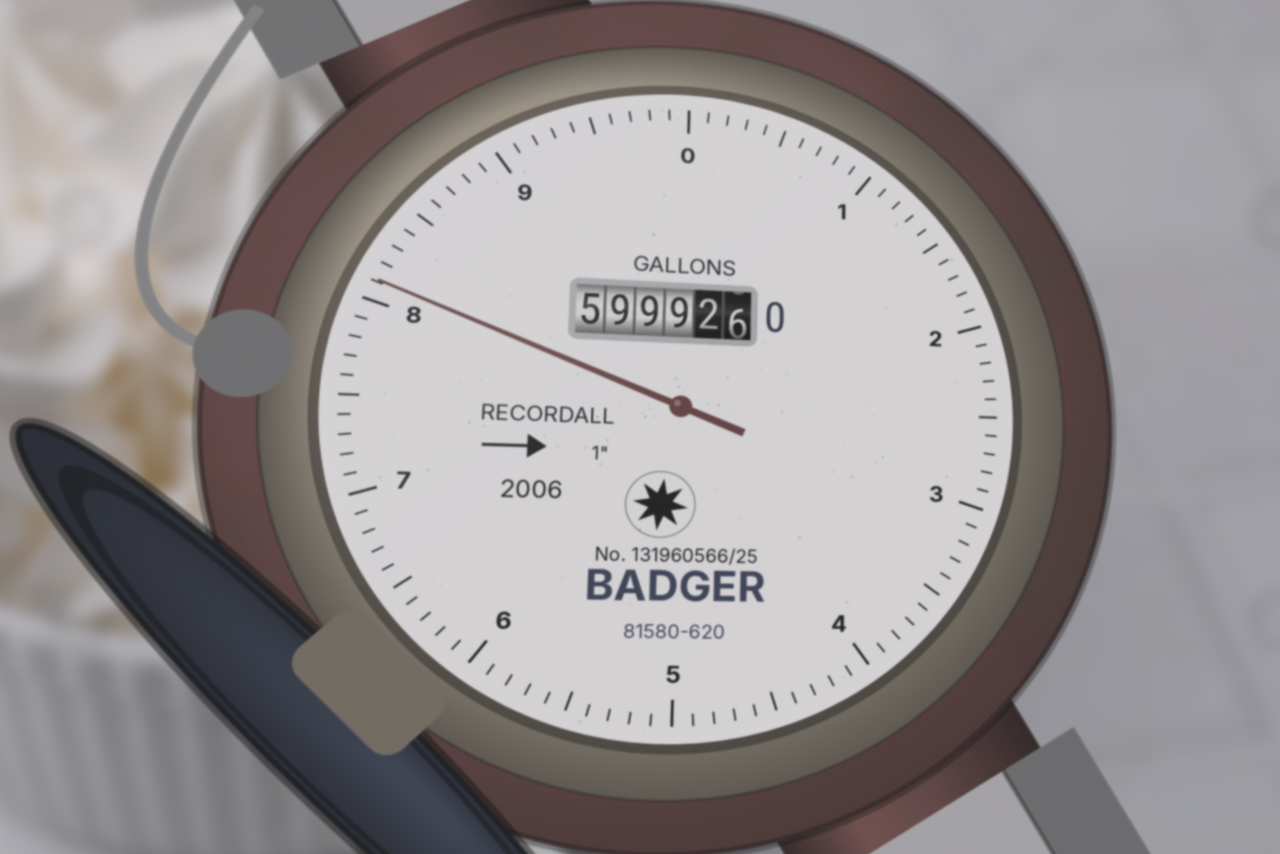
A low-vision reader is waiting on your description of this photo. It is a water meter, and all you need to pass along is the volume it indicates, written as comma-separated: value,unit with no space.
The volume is 5999258.1,gal
